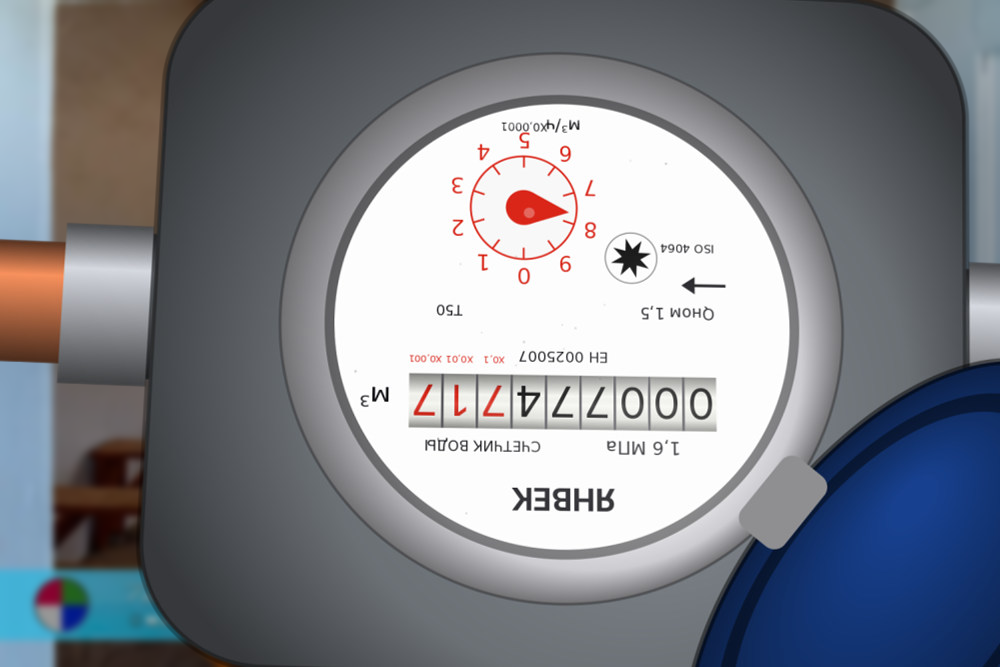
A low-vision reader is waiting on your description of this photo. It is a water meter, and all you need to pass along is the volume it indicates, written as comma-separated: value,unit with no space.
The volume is 774.7177,m³
